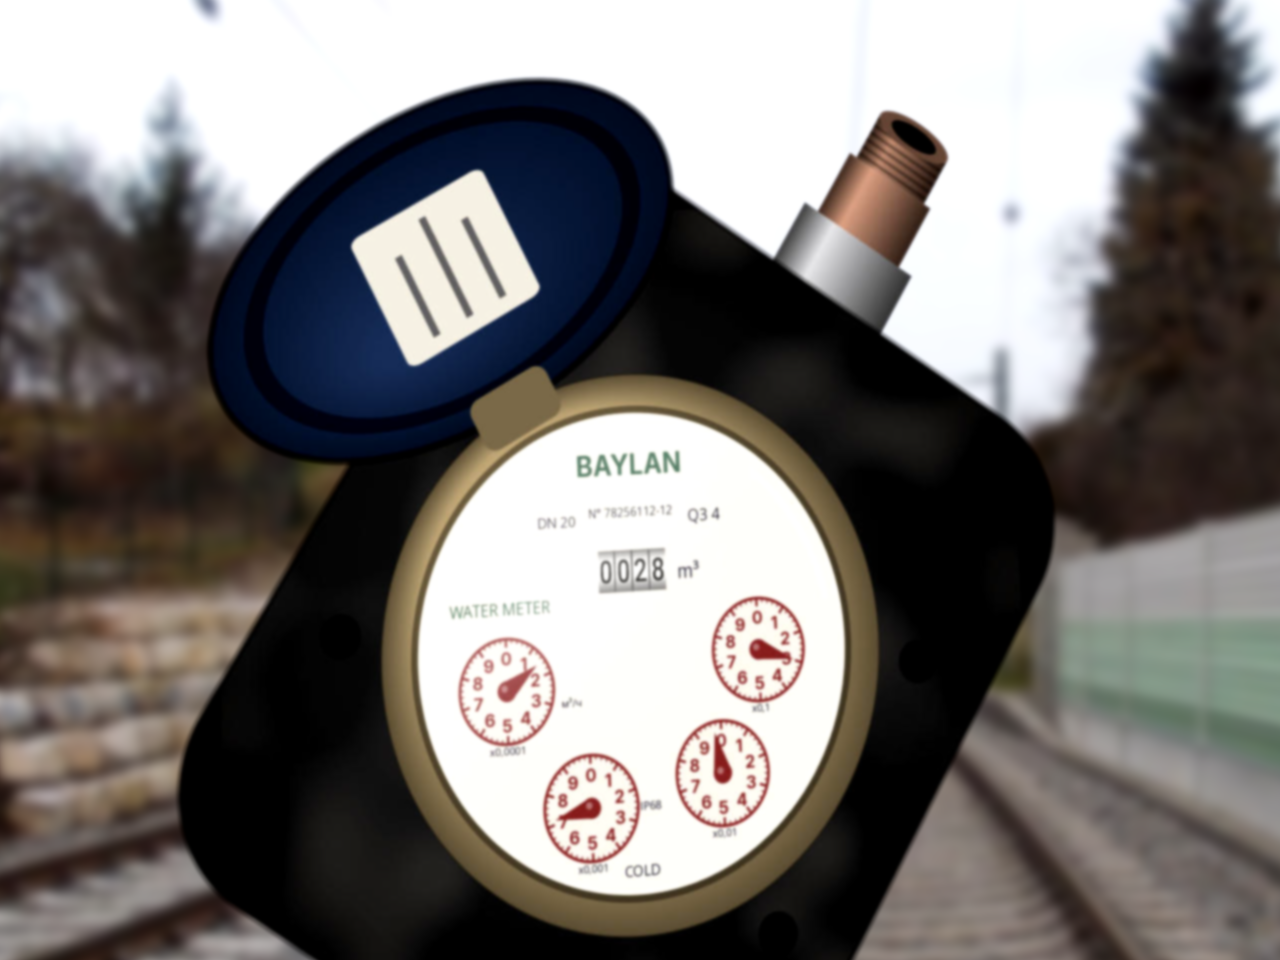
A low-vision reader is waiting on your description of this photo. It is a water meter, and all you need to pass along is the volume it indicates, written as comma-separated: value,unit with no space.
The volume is 28.2971,m³
